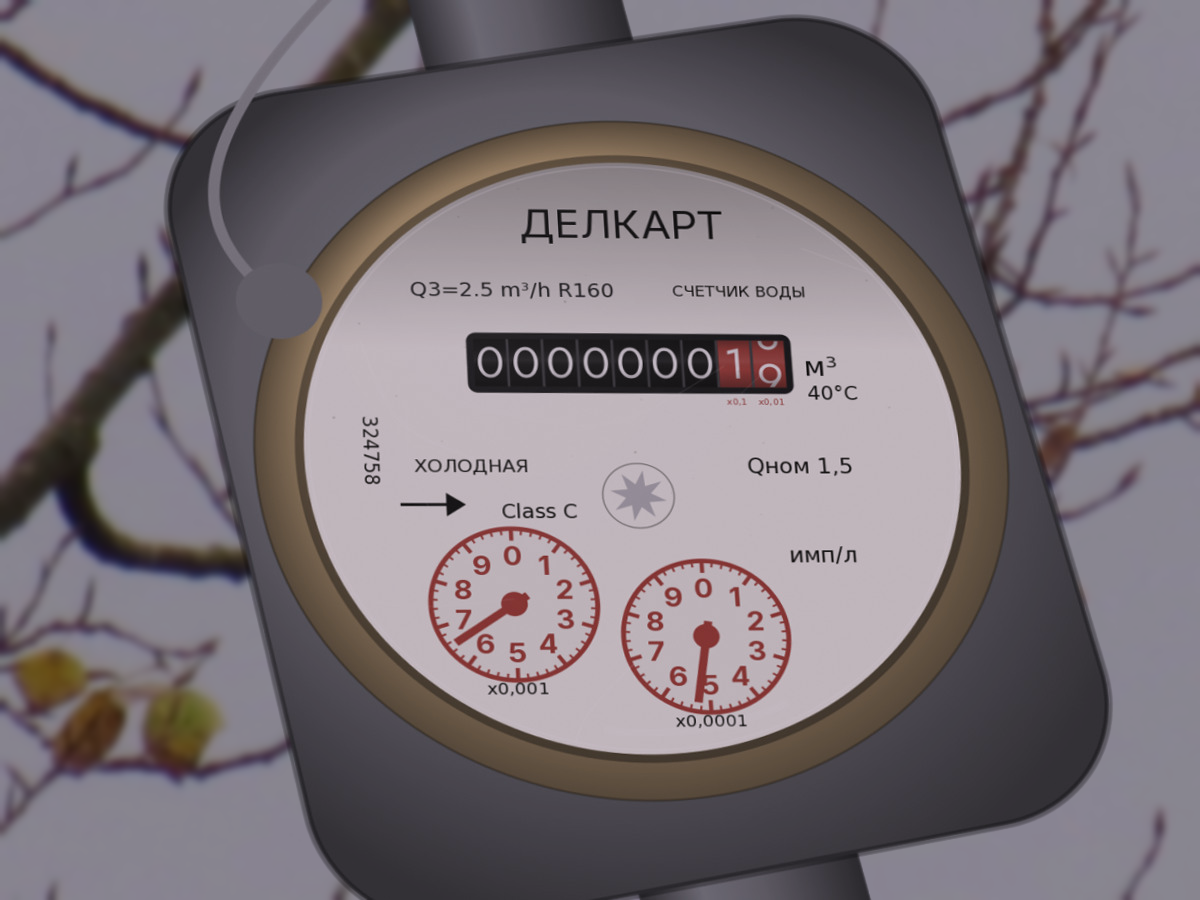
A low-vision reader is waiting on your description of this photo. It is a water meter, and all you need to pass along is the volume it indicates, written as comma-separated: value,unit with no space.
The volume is 0.1865,m³
